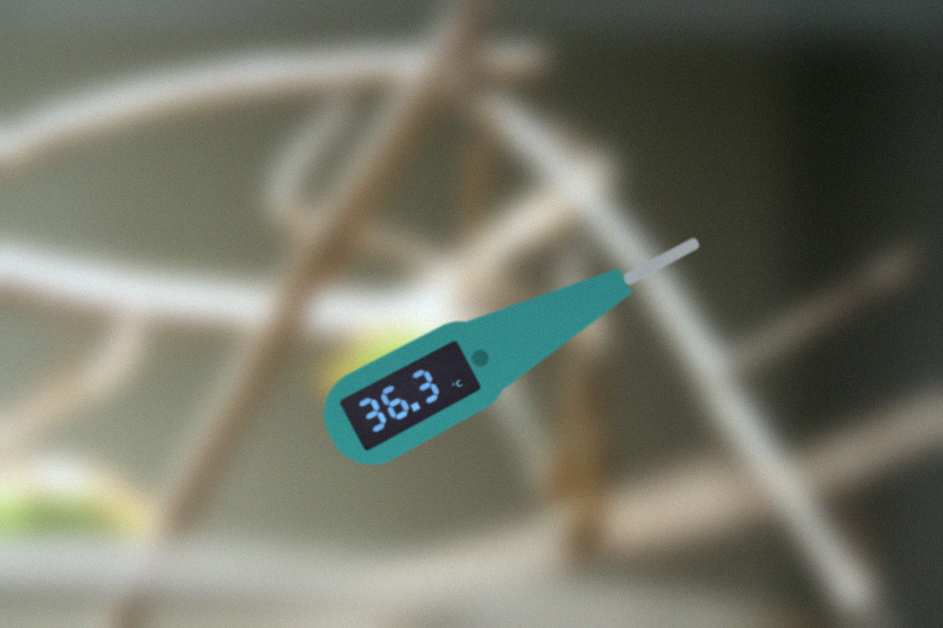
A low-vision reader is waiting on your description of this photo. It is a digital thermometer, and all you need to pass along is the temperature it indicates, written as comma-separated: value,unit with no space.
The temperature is 36.3,°C
